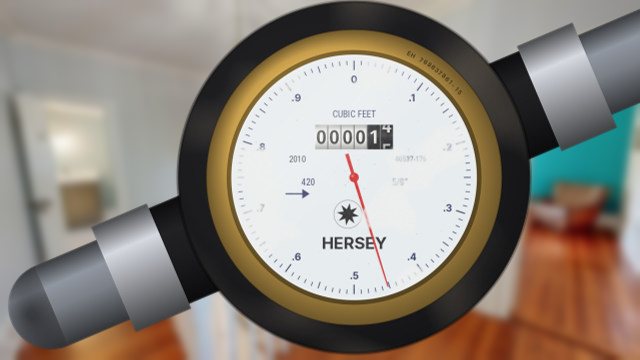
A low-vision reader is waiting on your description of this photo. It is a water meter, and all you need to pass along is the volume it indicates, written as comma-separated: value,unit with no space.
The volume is 14.45,ft³
